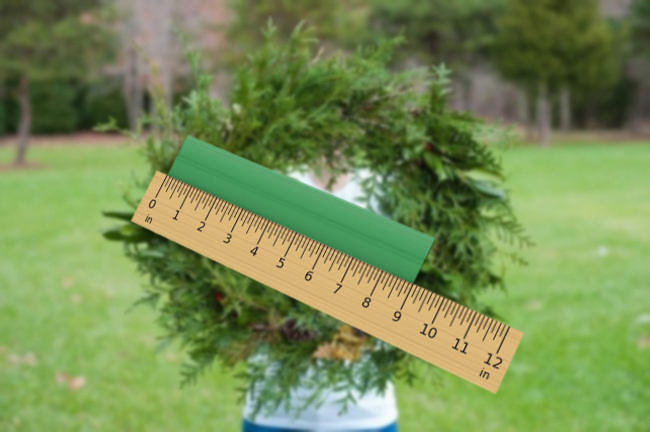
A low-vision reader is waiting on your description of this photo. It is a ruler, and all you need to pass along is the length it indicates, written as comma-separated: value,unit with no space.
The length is 9,in
